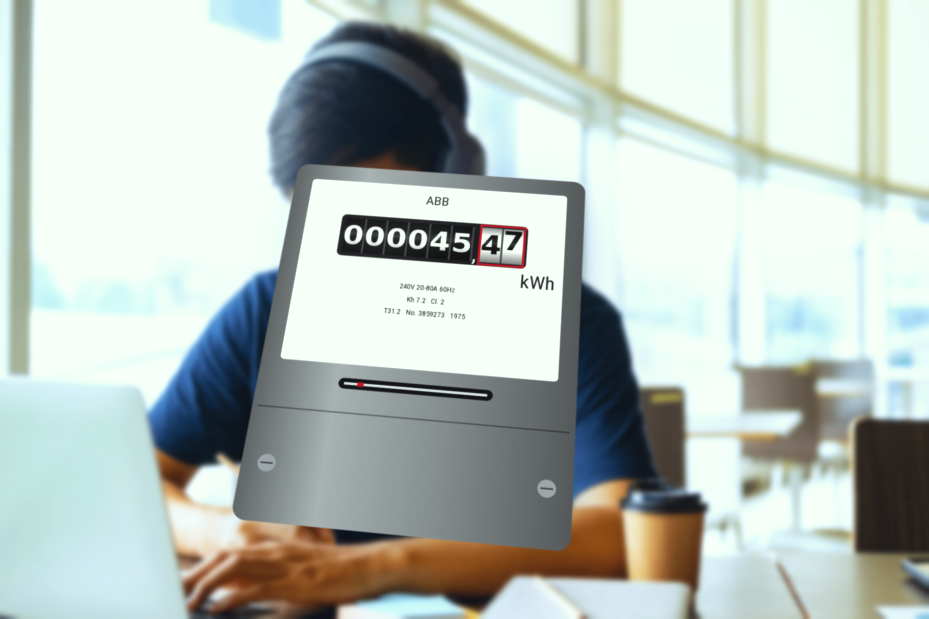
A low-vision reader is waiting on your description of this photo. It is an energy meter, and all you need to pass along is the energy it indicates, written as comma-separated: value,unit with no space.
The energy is 45.47,kWh
